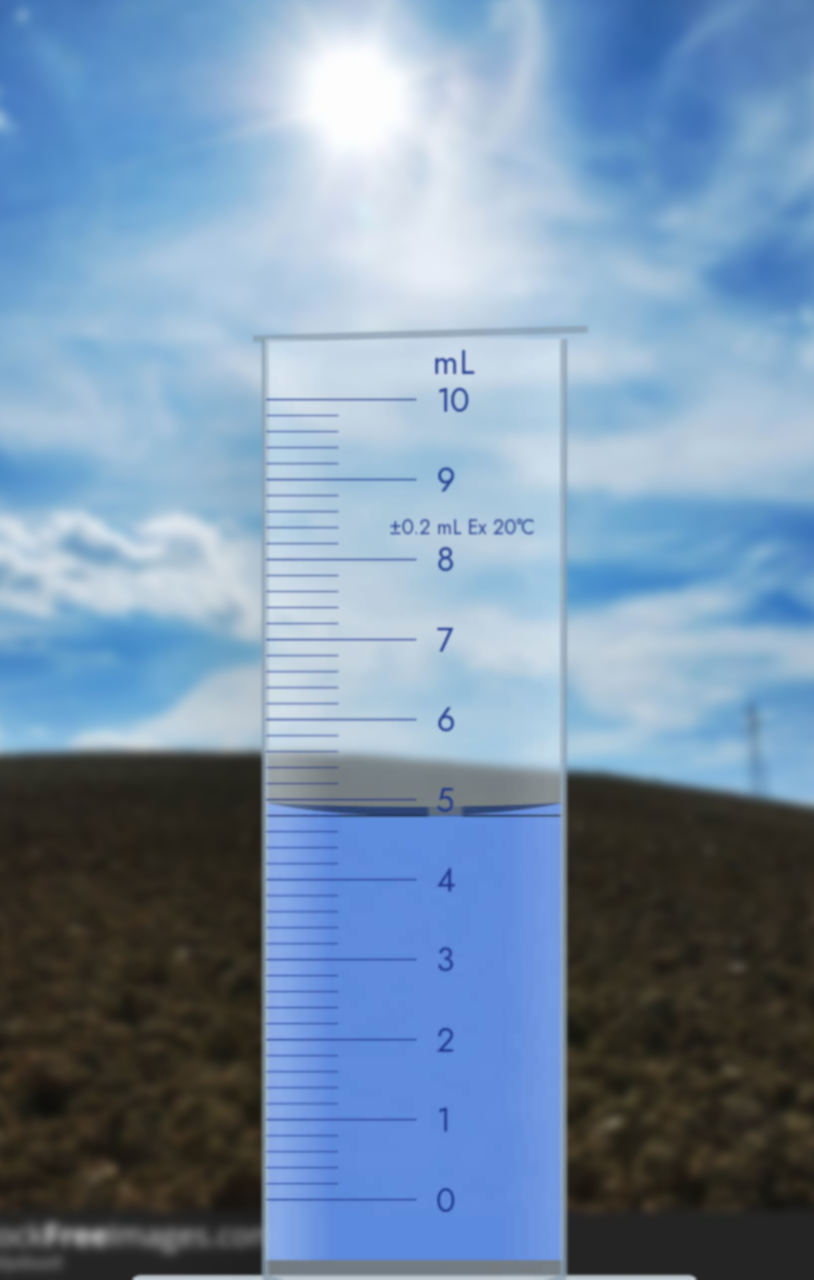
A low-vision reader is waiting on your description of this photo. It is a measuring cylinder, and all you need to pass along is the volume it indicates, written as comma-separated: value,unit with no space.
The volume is 4.8,mL
